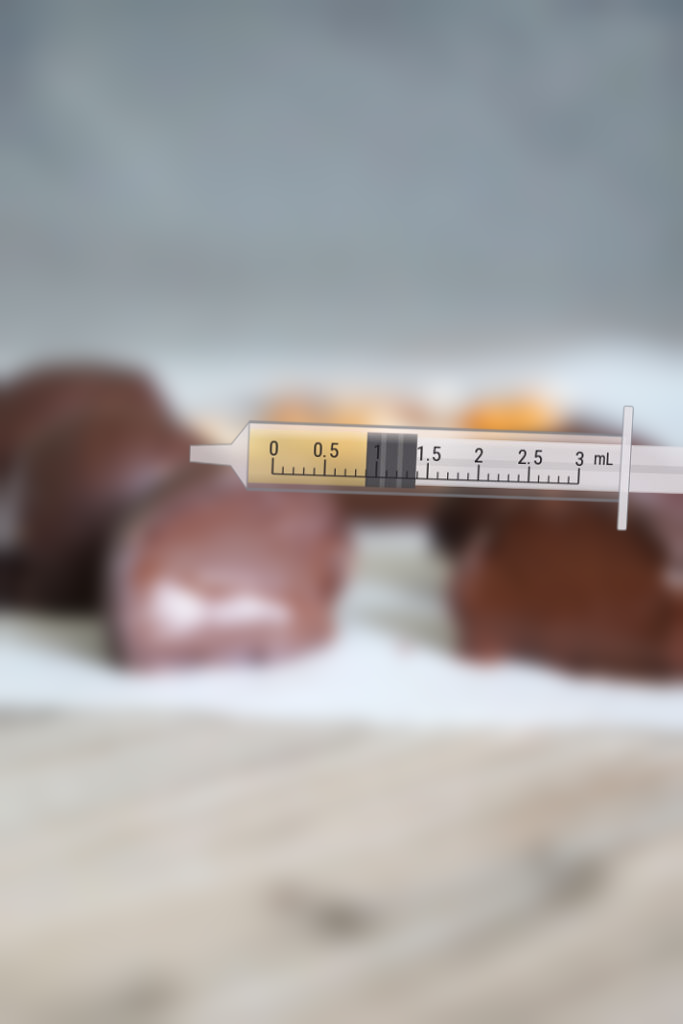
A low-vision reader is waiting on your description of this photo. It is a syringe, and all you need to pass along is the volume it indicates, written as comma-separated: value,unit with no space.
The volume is 0.9,mL
